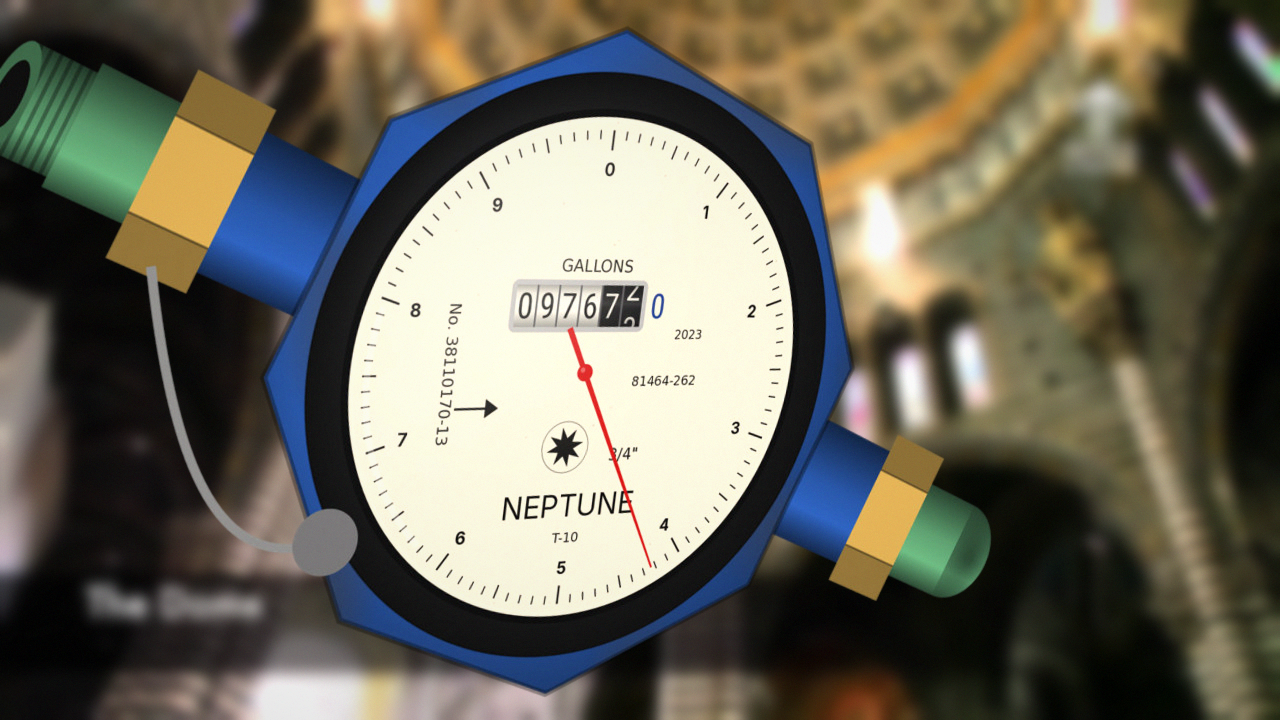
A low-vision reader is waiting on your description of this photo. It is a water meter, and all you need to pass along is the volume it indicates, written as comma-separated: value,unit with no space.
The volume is 976724.2,gal
